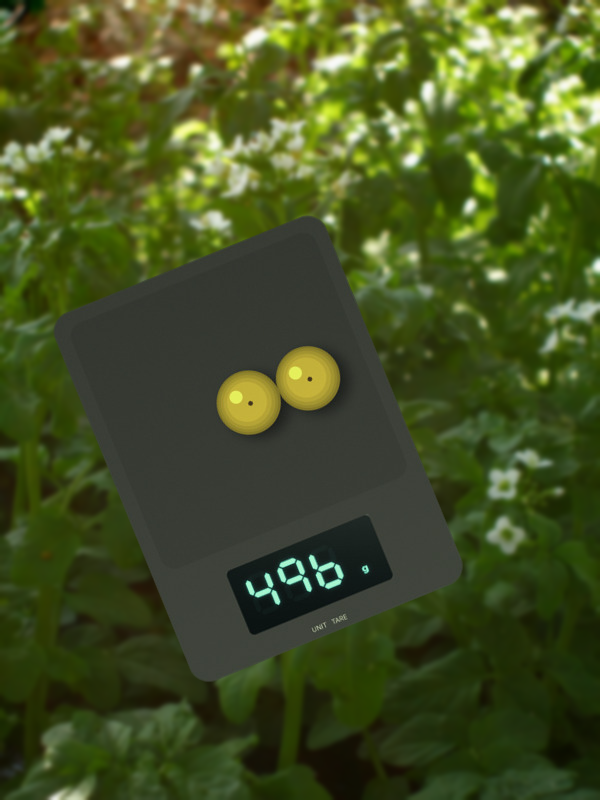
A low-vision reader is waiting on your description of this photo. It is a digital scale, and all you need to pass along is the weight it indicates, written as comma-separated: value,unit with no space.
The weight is 496,g
